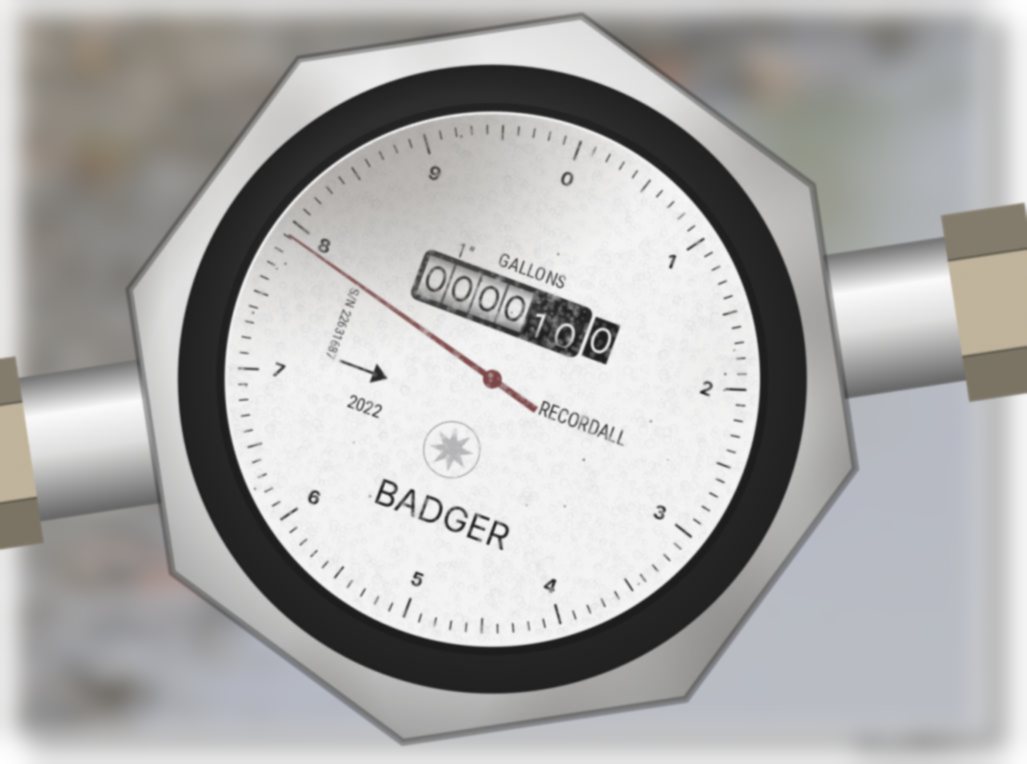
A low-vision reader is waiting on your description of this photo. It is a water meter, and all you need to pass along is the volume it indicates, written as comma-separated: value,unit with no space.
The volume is 97.9,gal
